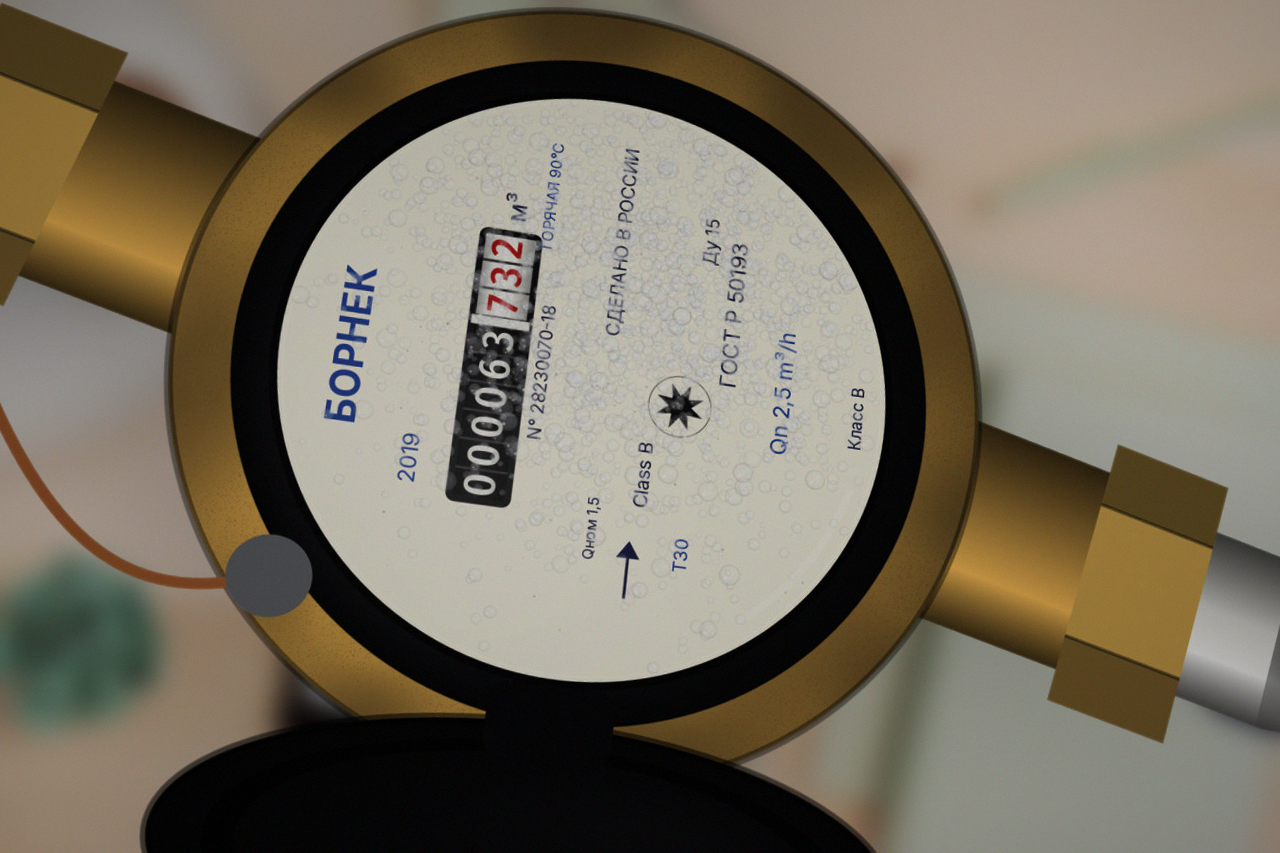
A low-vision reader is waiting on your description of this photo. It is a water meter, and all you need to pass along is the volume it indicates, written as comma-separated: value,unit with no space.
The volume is 63.732,m³
